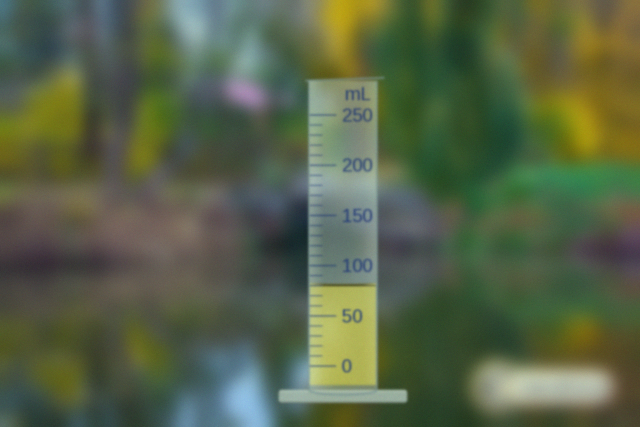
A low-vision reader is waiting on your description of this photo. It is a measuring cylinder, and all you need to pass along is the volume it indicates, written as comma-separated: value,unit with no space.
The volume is 80,mL
